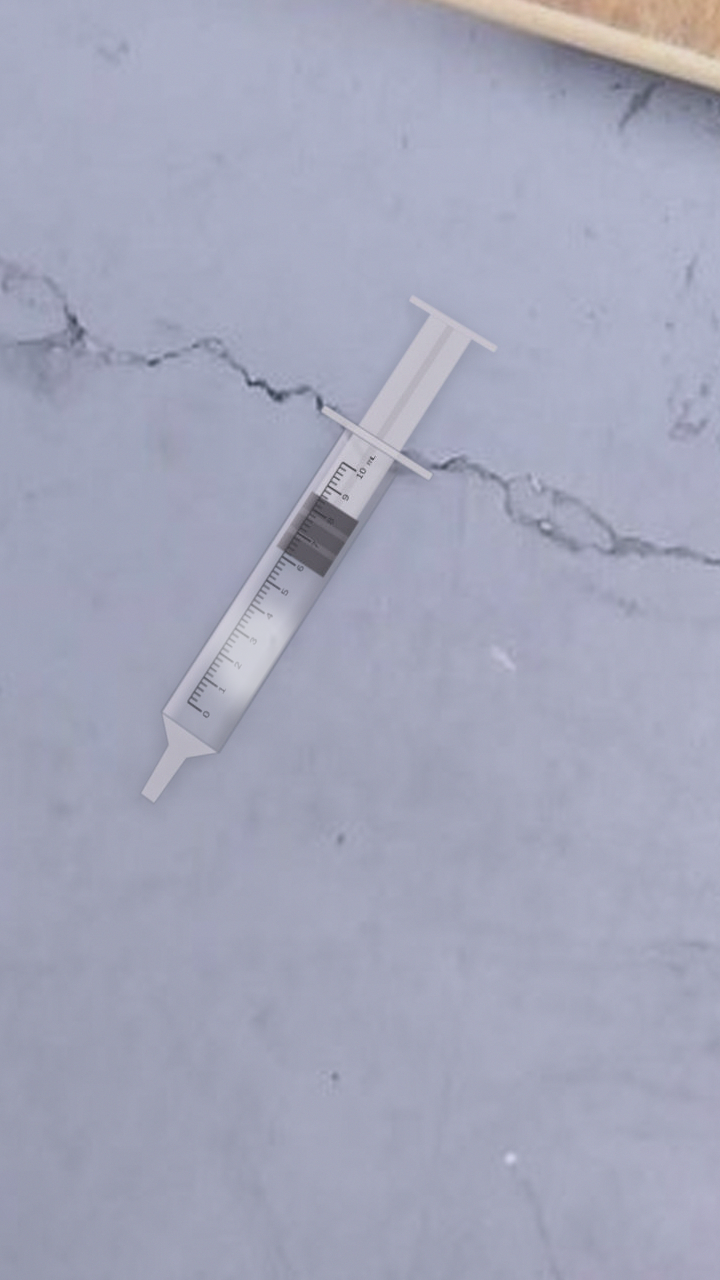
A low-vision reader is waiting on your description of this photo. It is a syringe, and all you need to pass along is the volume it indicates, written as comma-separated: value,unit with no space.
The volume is 6.2,mL
